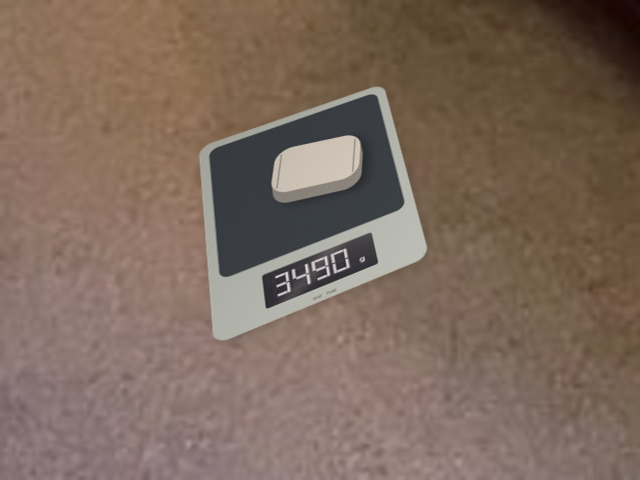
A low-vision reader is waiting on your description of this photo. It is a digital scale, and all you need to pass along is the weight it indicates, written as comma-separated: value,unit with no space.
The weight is 3490,g
